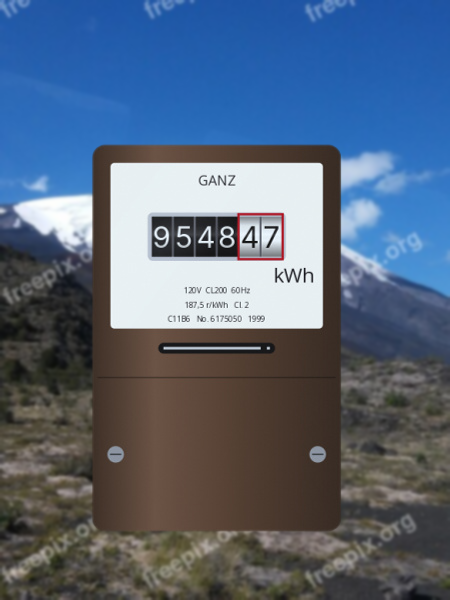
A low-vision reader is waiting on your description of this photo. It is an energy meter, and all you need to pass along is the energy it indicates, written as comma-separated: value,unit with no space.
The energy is 9548.47,kWh
